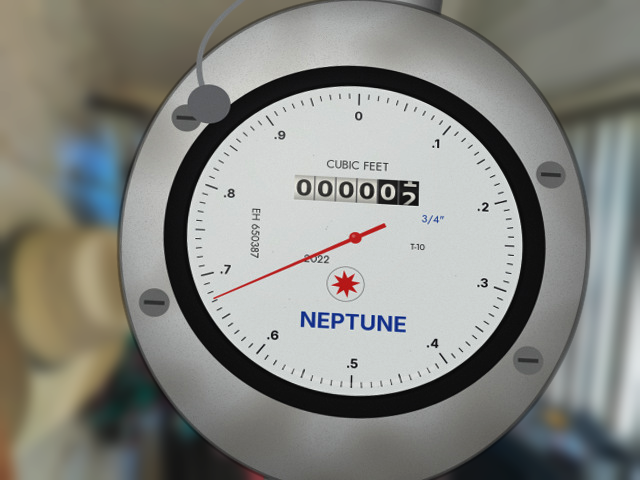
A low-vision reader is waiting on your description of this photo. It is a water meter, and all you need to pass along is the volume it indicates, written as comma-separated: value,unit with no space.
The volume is 1.67,ft³
